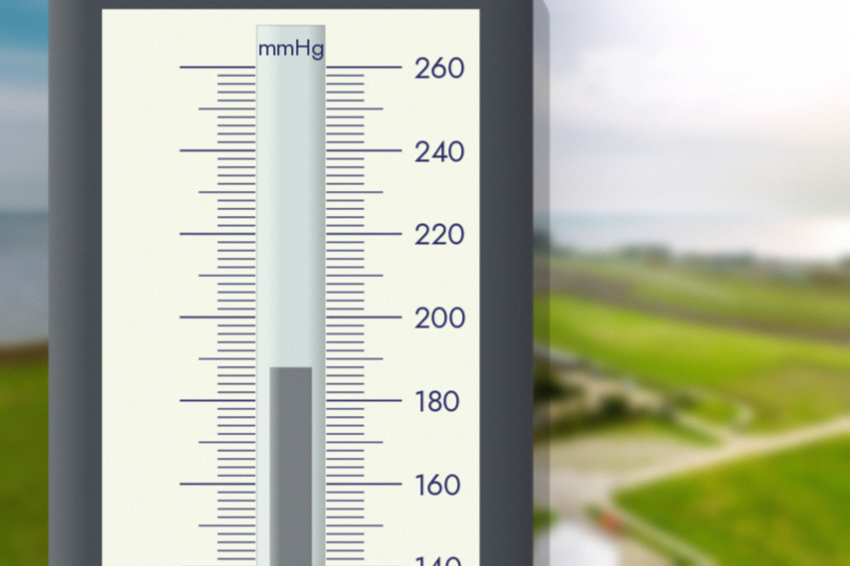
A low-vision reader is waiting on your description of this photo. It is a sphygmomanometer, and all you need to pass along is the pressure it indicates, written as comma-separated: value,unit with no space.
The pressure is 188,mmHg
